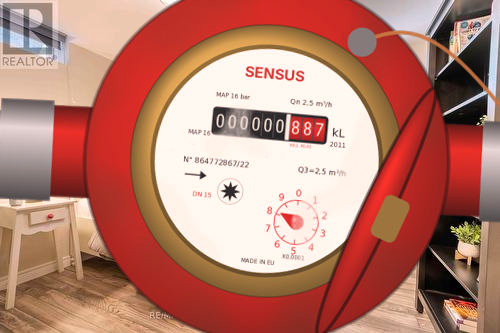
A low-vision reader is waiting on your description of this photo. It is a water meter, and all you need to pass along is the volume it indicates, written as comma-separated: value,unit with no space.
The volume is 0.8878,kL
